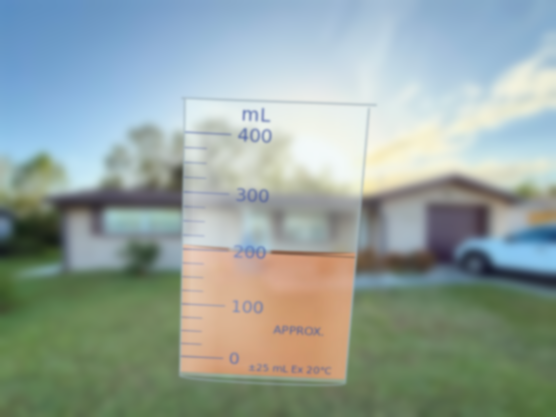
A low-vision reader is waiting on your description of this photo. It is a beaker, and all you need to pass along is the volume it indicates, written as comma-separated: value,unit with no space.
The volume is 200,mL
